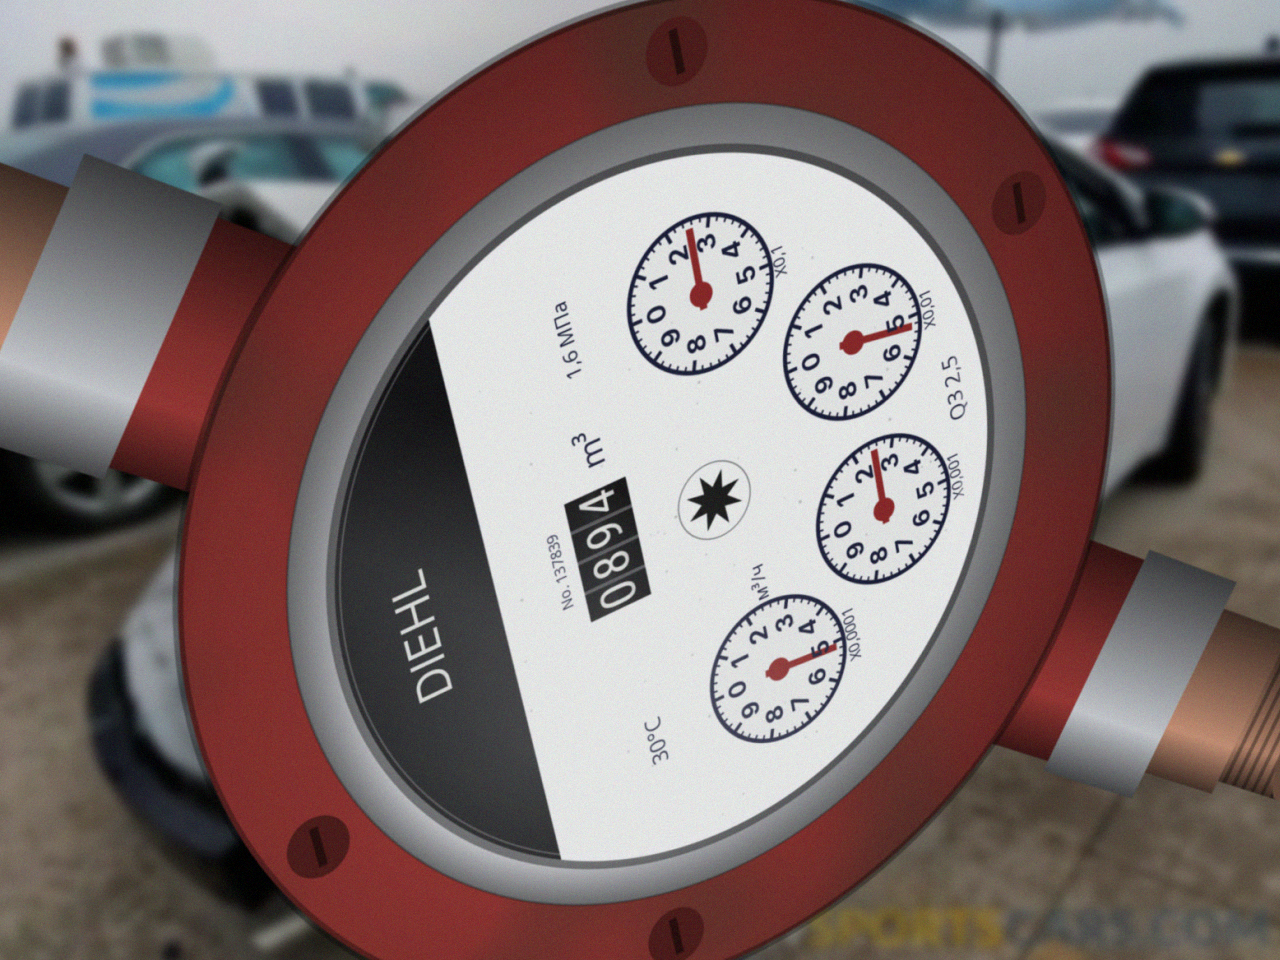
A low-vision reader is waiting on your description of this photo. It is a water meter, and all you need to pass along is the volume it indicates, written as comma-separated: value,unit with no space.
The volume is 894.2525,m³
